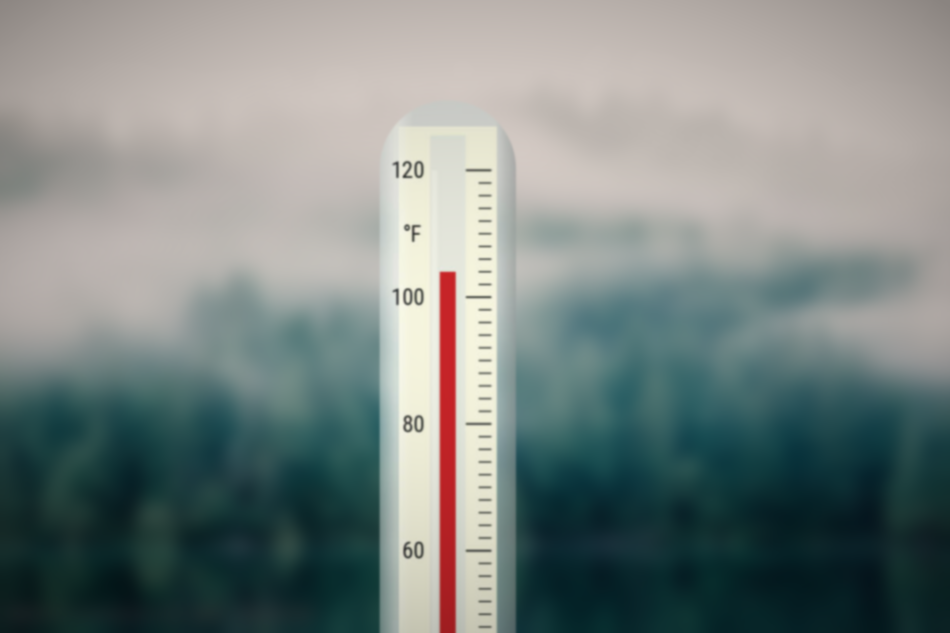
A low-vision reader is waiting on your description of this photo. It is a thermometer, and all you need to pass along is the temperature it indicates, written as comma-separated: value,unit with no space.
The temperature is 104,°F
